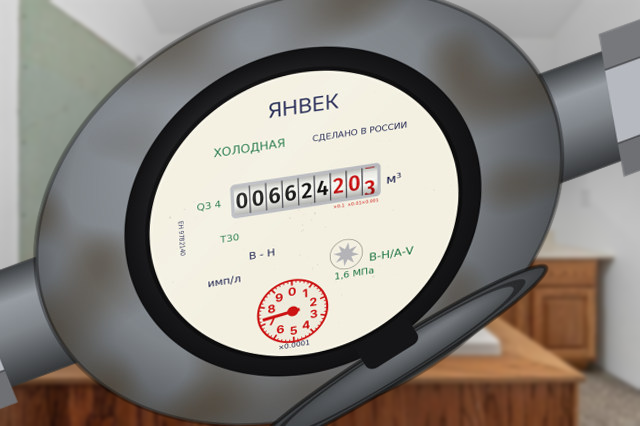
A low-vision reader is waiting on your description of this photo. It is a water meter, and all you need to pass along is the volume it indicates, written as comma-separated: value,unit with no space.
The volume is 6624.2027,m³
